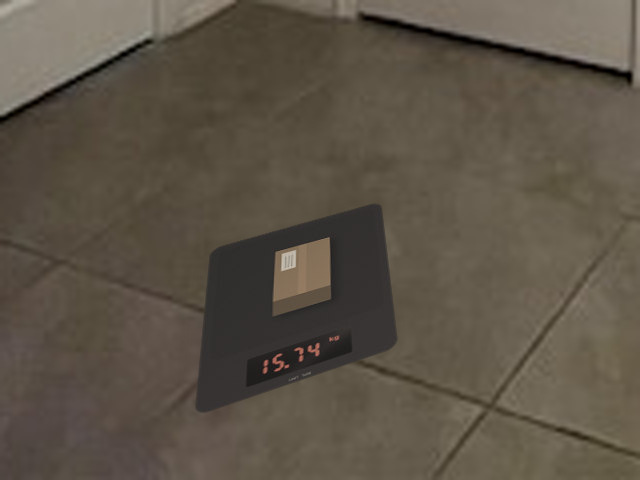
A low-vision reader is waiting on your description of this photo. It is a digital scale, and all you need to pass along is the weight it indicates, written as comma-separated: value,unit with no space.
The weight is 15.74,kg
